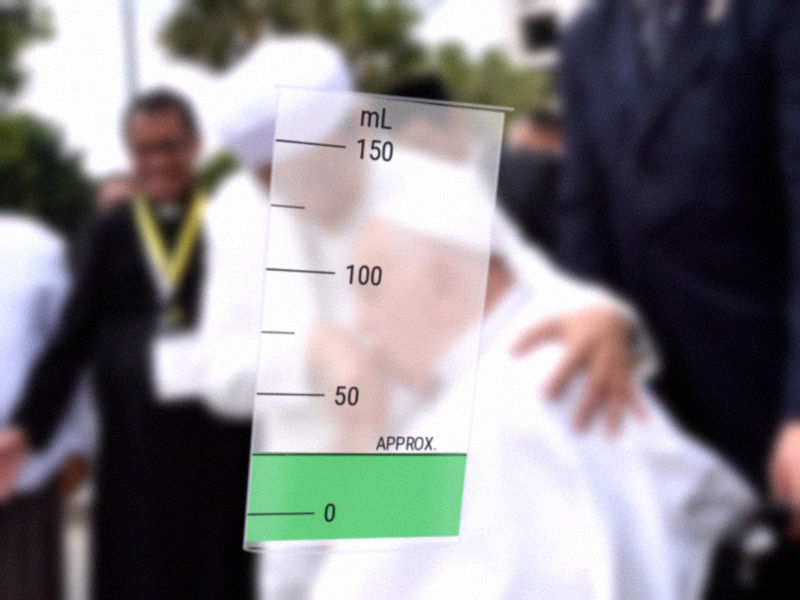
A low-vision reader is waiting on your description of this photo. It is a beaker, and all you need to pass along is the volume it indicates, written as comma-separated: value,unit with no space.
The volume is 25,mL
